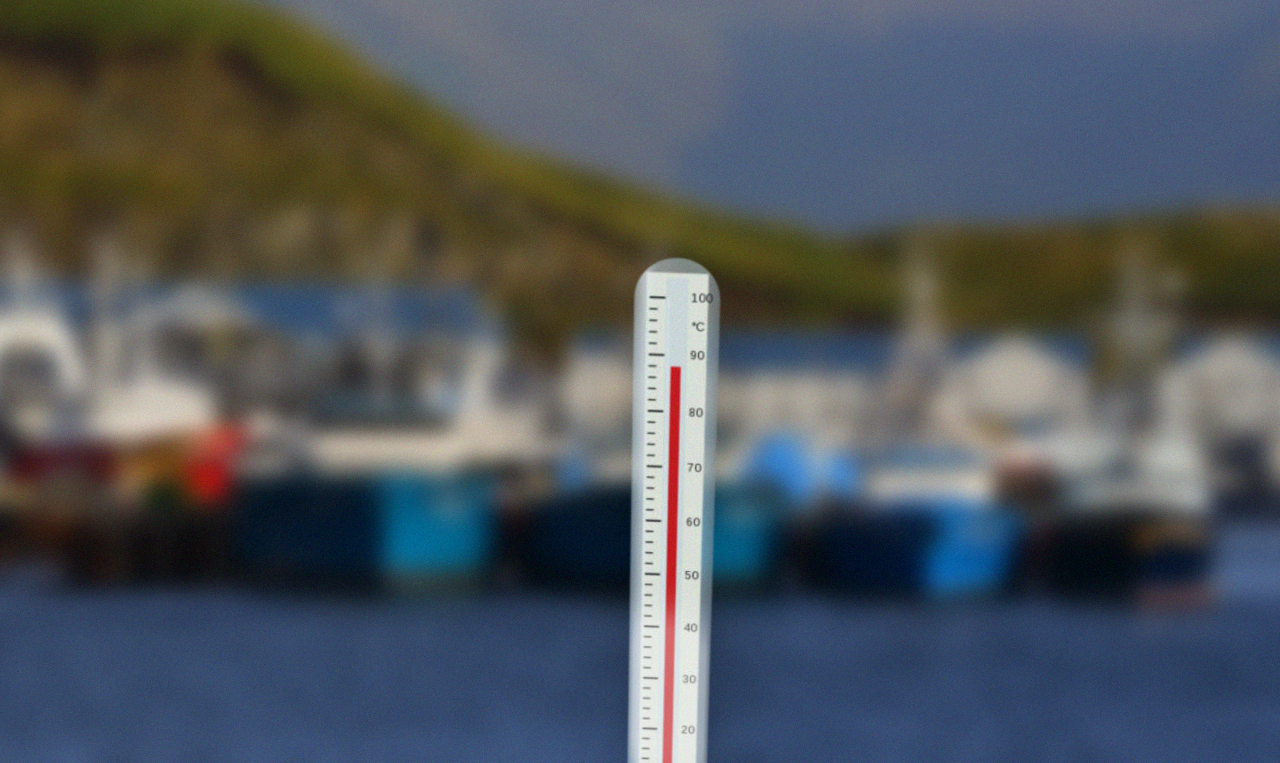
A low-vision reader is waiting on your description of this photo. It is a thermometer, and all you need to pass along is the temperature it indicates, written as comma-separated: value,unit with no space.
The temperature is 88,°C
